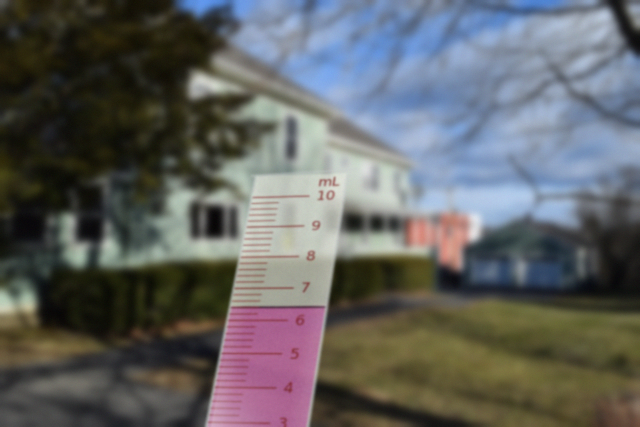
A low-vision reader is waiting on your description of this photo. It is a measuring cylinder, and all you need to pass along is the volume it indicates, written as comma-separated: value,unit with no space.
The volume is 6.4,mL
